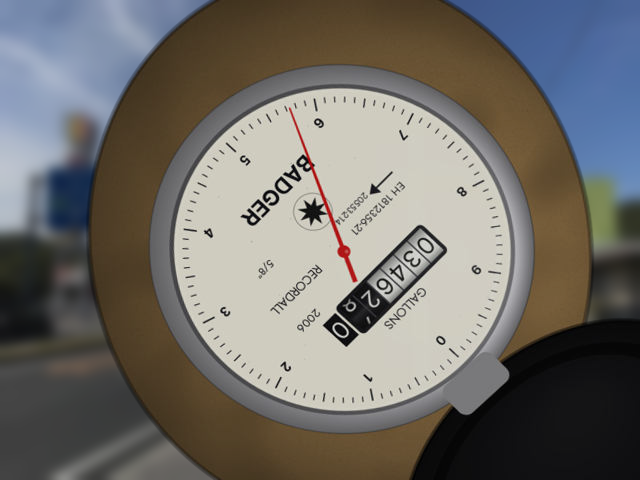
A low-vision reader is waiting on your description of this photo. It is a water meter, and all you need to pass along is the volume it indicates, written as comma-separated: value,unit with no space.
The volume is 346275.7,gal
